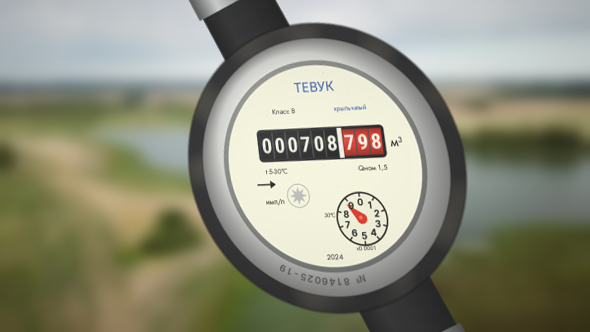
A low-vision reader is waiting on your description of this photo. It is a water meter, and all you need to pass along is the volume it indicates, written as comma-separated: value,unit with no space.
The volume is 708.7988,m³
